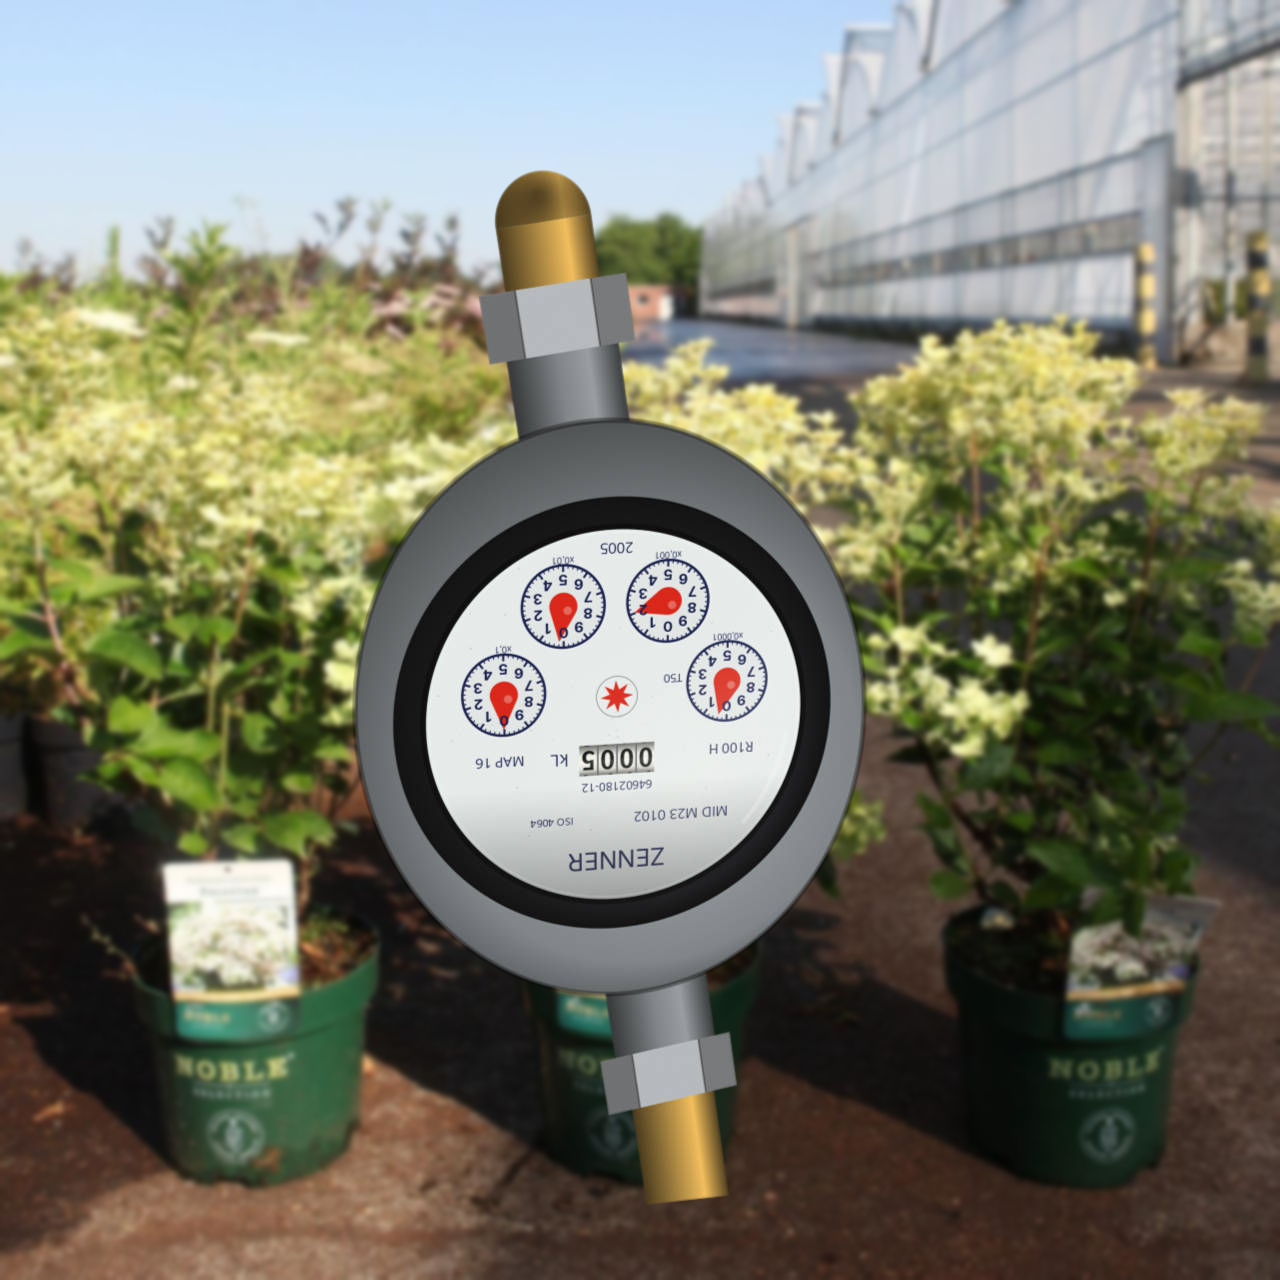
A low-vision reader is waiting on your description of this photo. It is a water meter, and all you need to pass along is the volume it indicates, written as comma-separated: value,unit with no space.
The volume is 5.0020,kL
